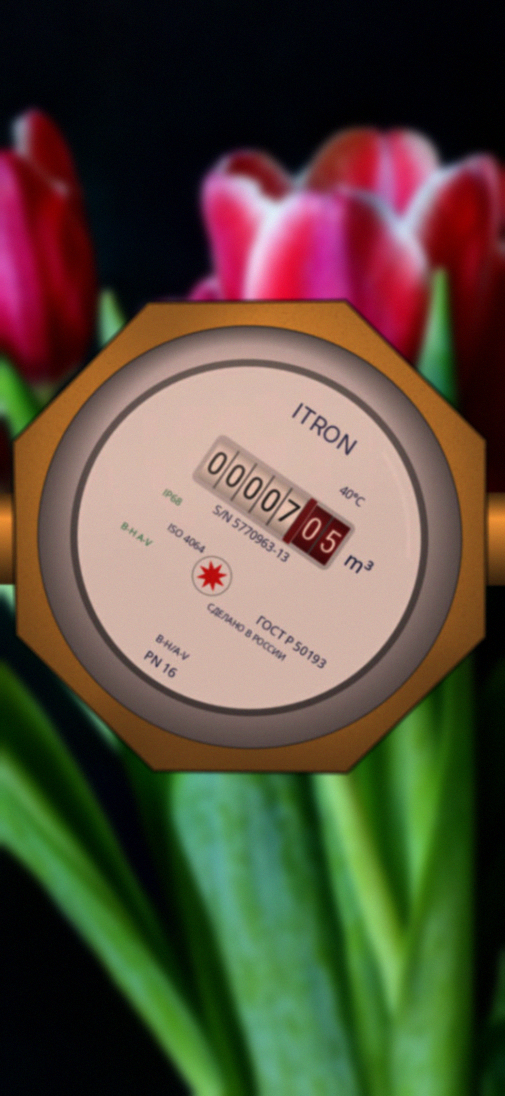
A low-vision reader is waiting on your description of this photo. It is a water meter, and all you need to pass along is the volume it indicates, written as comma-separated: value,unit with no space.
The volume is 7.05,m³
